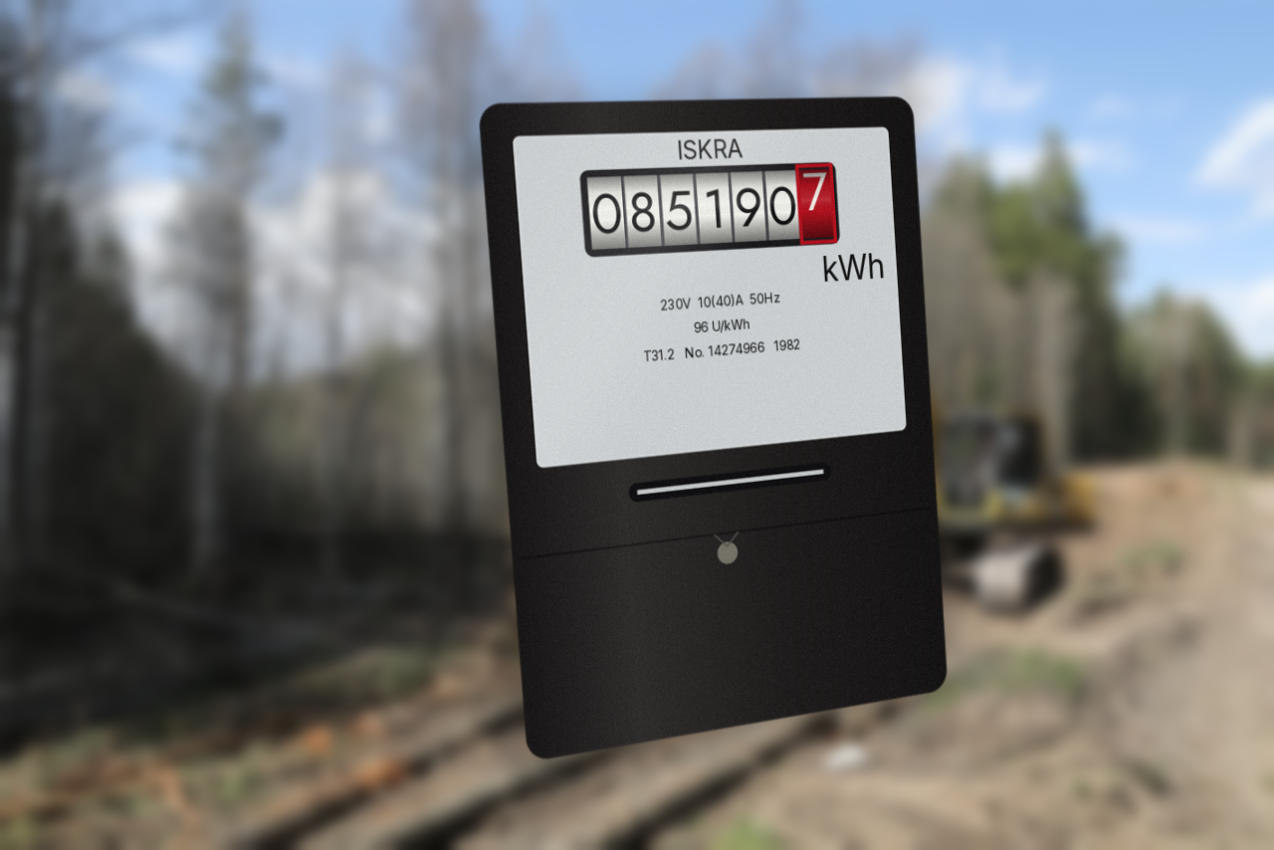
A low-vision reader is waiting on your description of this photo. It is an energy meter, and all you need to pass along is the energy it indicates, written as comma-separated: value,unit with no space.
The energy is 85190.7,kWh
